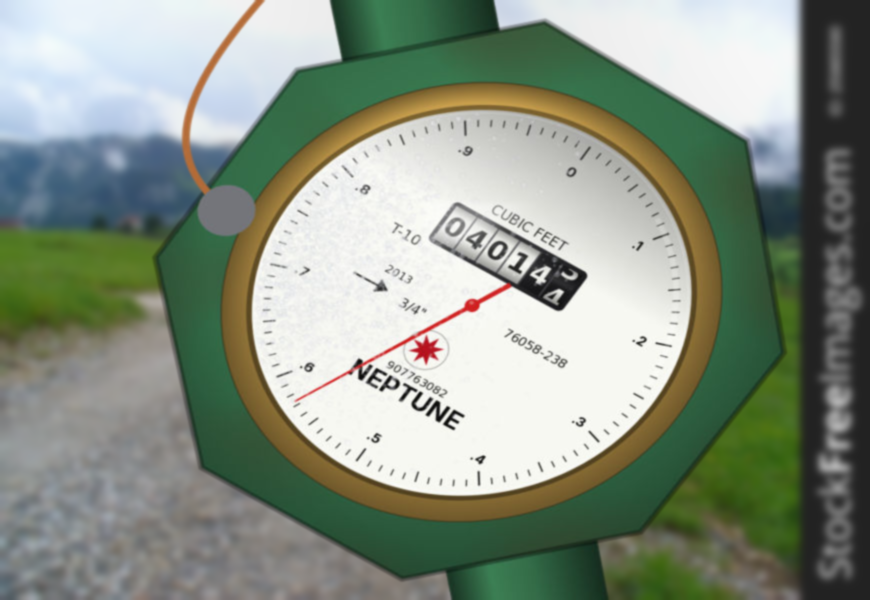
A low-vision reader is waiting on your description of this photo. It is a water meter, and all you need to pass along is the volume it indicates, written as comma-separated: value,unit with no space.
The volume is 40143.57,ft³
